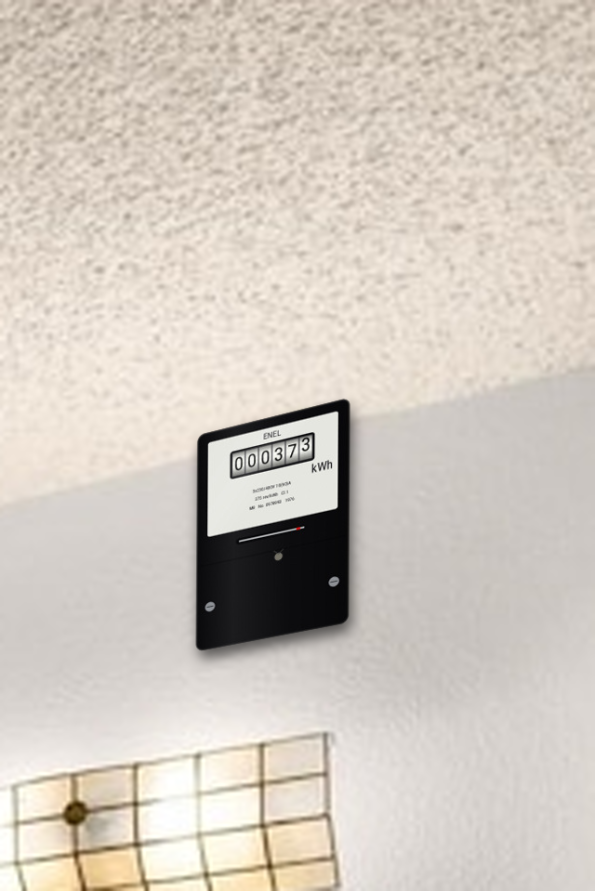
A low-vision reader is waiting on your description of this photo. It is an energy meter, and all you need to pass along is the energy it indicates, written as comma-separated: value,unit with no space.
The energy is 373,kWh
